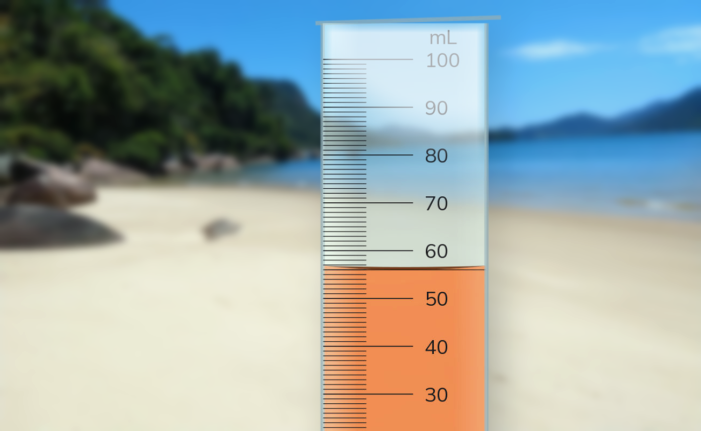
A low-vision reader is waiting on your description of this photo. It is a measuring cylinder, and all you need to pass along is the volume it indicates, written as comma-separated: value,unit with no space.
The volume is 56,mL
